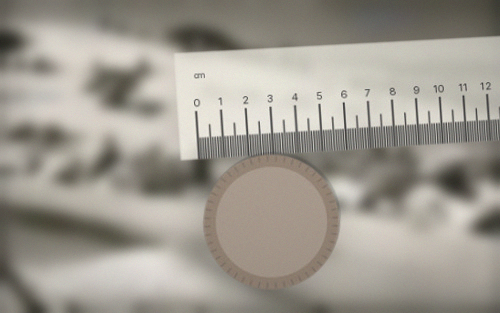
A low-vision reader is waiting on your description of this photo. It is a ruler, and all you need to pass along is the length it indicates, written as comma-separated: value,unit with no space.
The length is 5.5,cm
